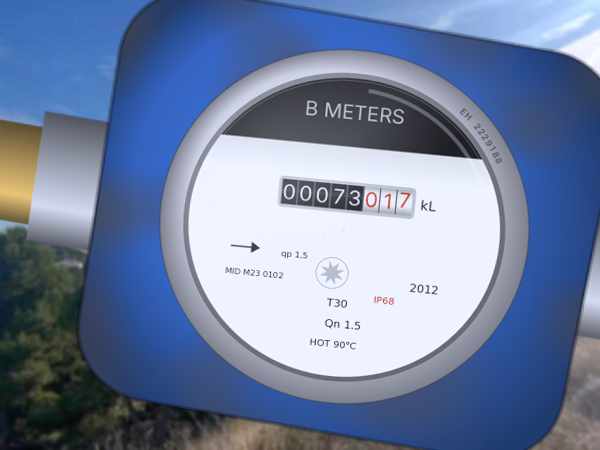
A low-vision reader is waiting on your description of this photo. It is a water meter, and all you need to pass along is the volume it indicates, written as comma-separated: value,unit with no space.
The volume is 73.017,kL
